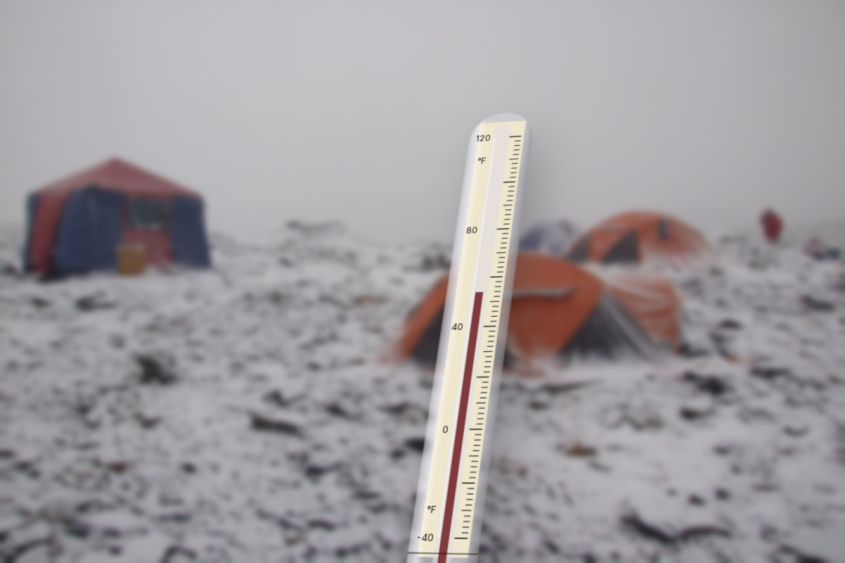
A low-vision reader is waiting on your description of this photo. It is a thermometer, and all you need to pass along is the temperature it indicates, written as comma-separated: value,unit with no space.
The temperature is 54,°F
